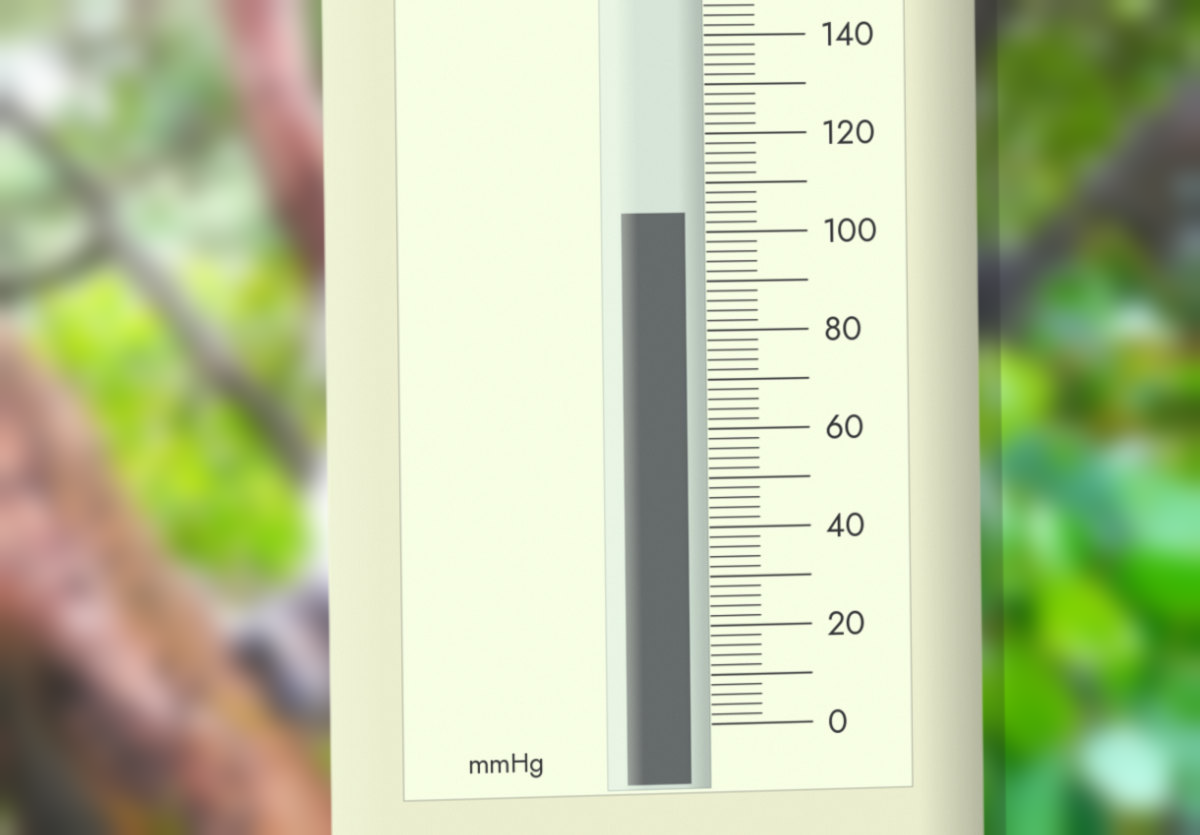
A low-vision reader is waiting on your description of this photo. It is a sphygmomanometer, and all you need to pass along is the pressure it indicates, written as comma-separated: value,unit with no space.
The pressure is 104,mmHg
